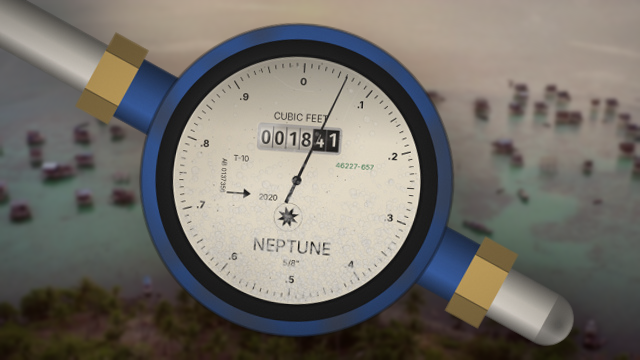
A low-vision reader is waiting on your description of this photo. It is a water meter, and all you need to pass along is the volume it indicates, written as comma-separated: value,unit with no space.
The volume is 1841.06,ft³
